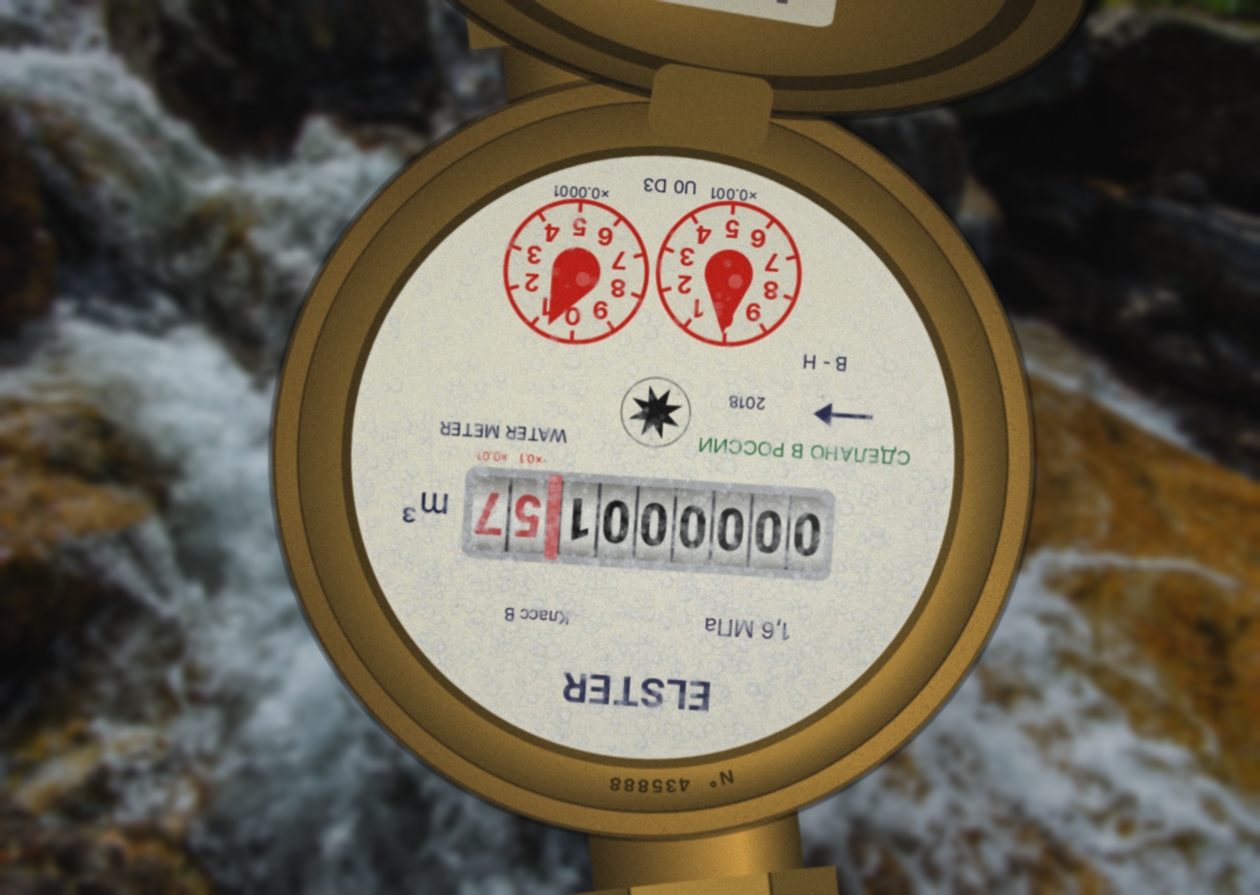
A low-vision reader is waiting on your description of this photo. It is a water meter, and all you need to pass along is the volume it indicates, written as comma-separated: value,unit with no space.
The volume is 1.5700,m³
